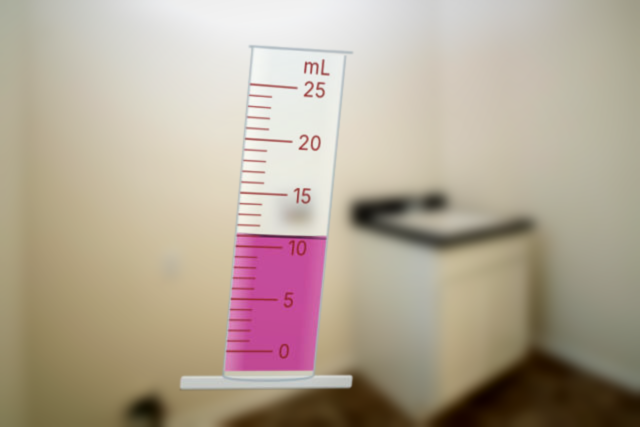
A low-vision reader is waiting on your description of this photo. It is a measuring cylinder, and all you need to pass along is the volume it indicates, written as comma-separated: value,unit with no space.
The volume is 11,mL
